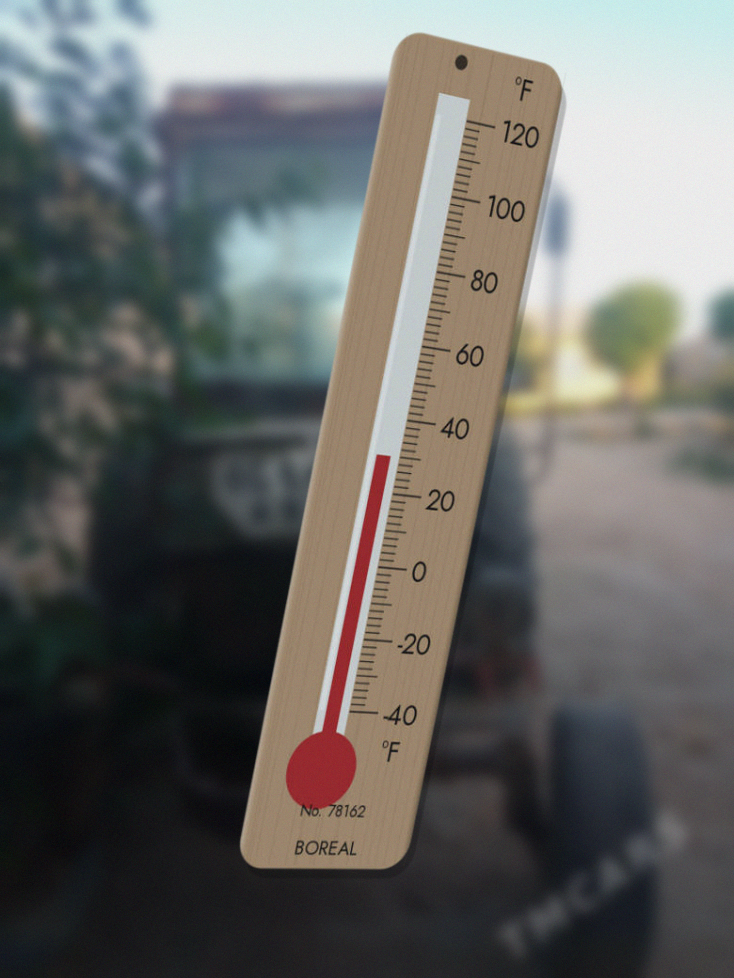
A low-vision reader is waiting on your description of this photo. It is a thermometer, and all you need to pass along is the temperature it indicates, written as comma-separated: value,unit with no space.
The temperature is 30,°F
